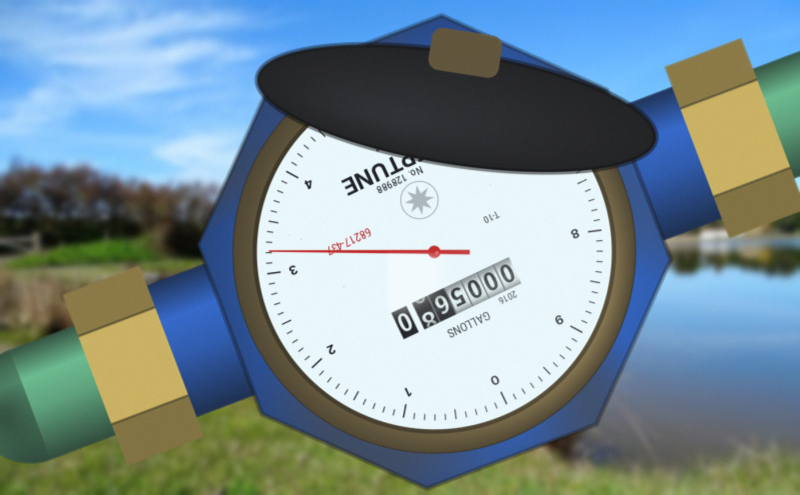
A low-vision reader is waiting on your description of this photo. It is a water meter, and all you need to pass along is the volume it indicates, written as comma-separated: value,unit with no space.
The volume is 5683.2,gal
